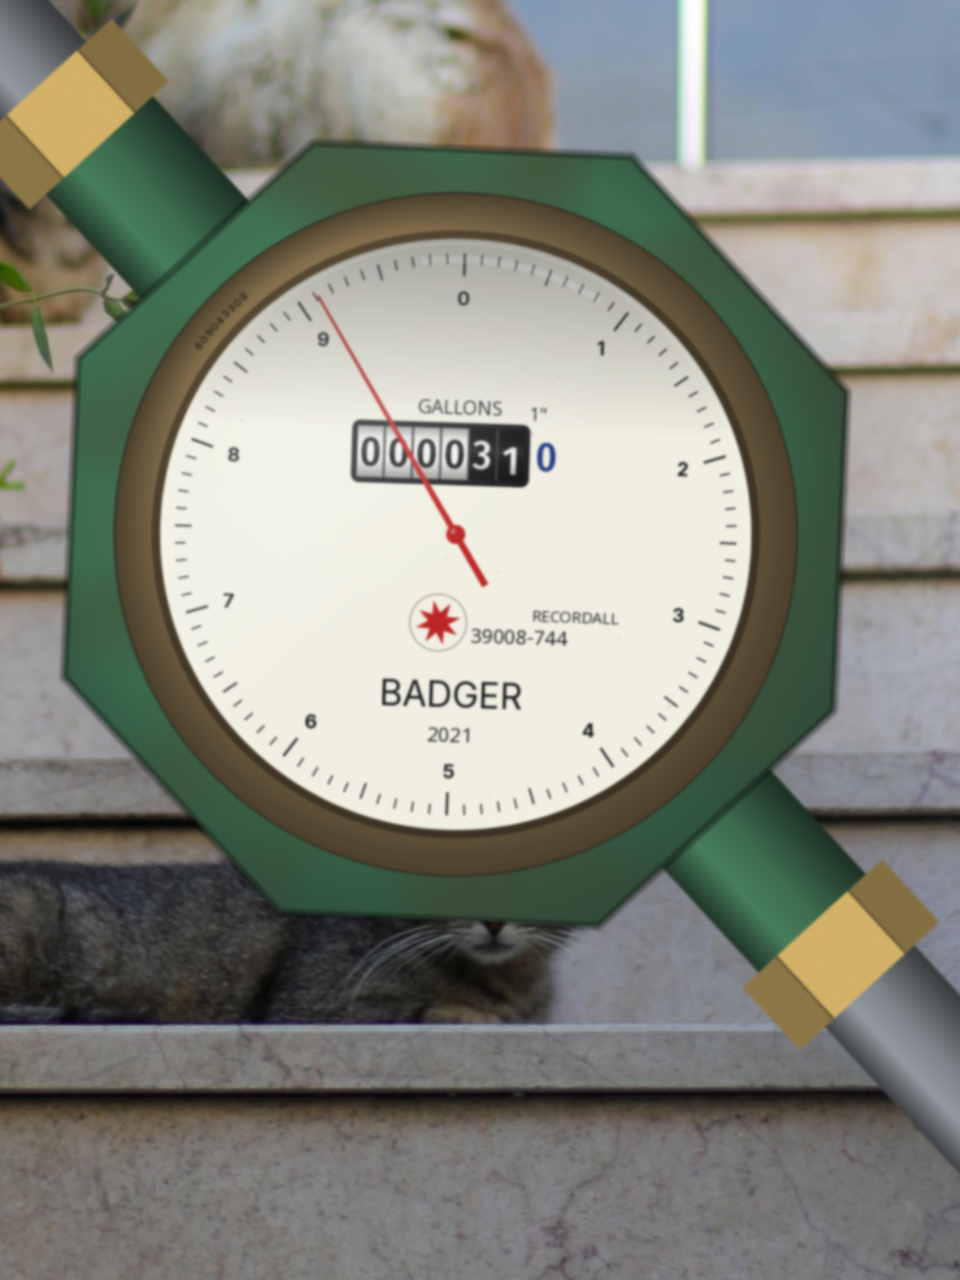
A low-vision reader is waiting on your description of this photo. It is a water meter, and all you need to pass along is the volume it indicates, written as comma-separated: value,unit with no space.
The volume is 309.1,gal
